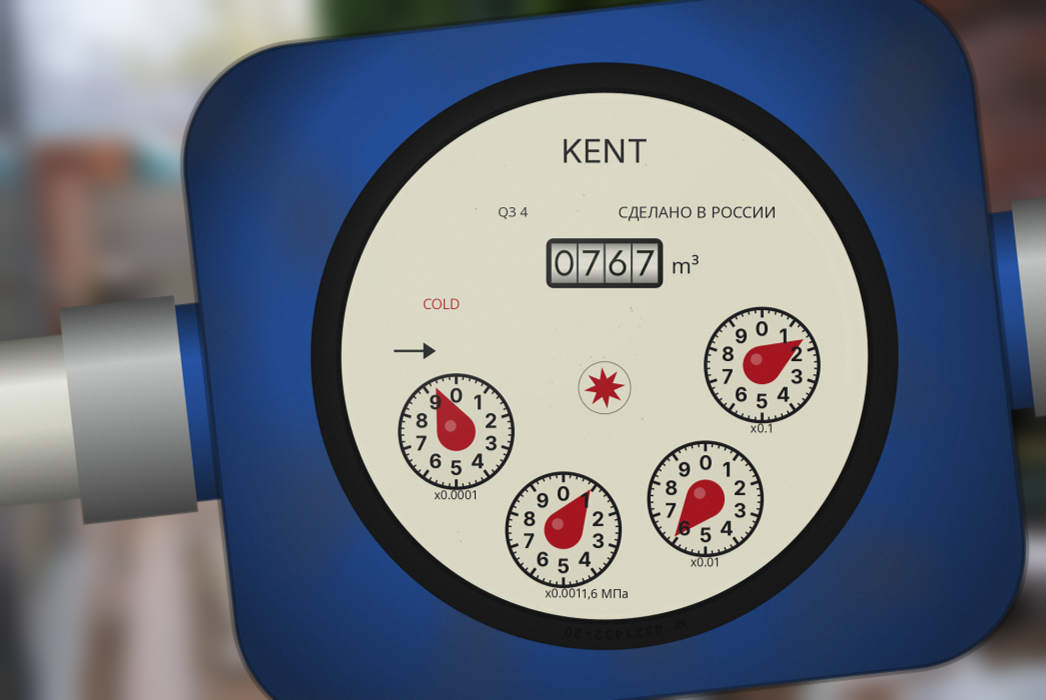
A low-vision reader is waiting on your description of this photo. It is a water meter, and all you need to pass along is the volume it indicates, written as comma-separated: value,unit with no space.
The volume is 767.1609,m³
